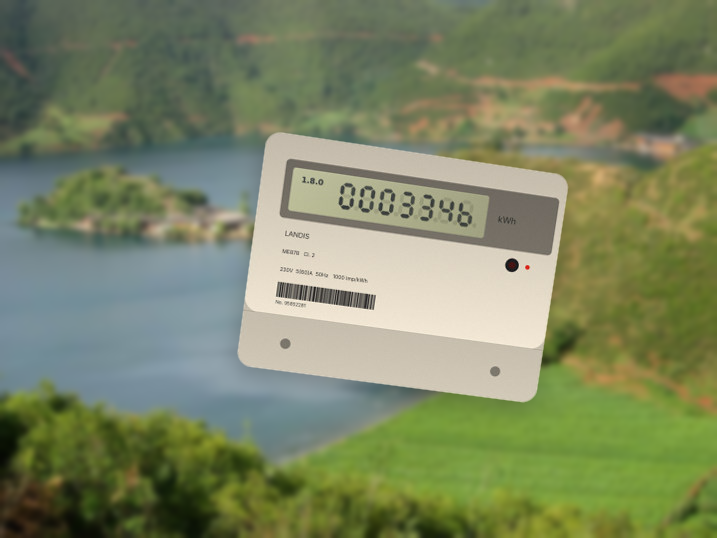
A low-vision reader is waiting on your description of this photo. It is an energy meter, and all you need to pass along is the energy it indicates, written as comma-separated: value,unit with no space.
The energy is 3346,kWh
